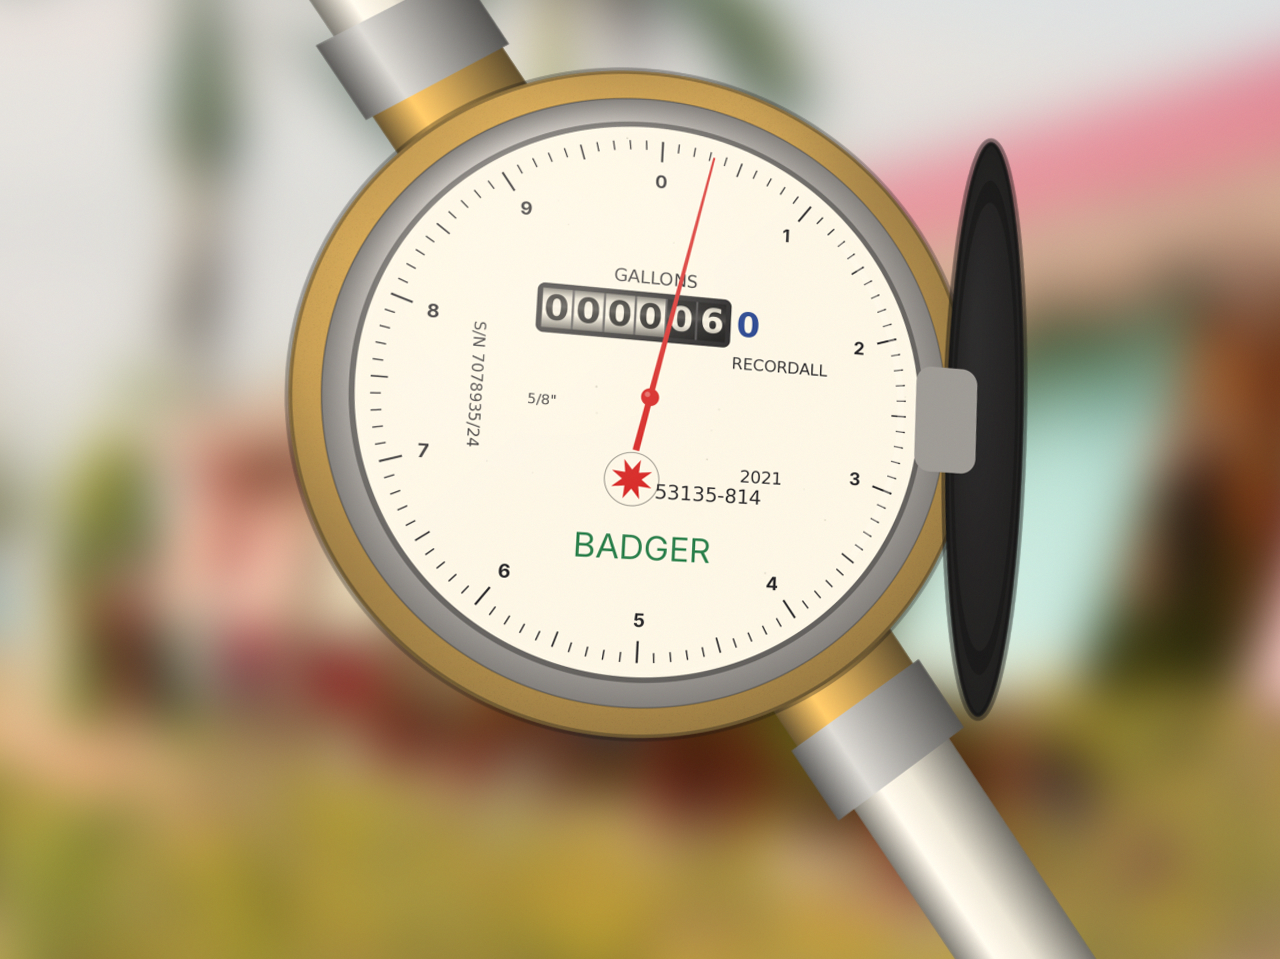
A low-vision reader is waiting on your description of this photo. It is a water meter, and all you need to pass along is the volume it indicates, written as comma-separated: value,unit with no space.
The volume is 60.3,gal
